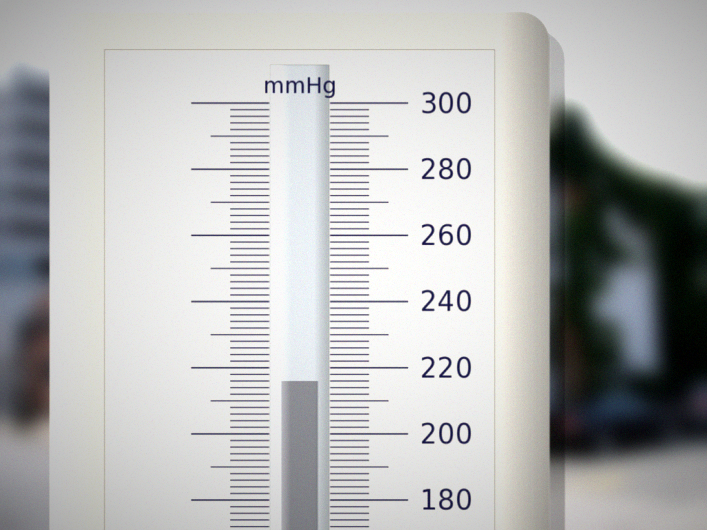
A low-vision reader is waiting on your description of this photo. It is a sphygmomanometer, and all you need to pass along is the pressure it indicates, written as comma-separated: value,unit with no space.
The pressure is 216,mmHg
